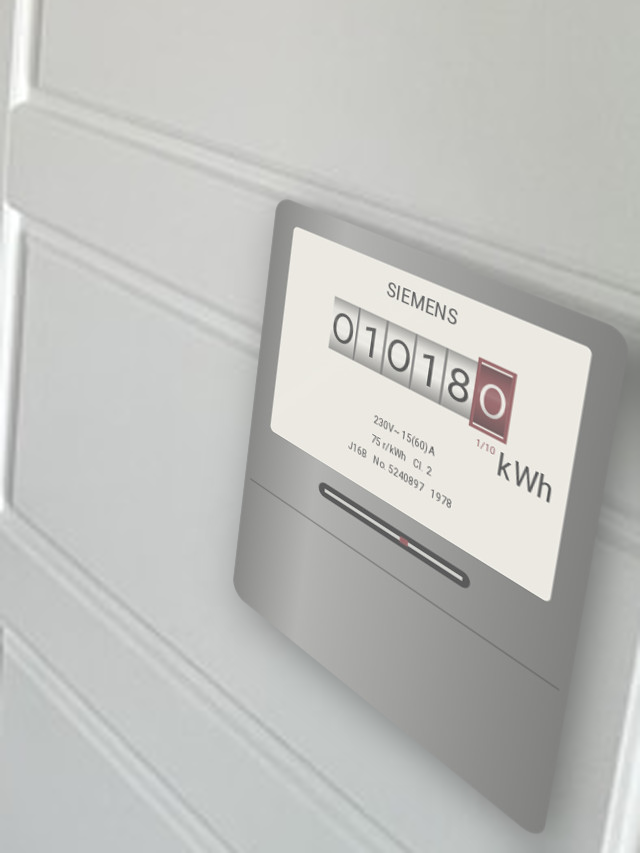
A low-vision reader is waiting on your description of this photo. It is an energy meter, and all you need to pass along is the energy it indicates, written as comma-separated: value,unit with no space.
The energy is 1018.0,kWh
